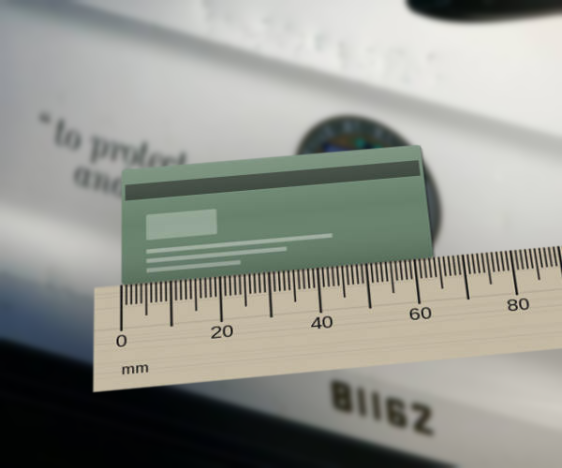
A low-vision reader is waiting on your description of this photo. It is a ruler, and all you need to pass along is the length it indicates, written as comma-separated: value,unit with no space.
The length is 64,mm
